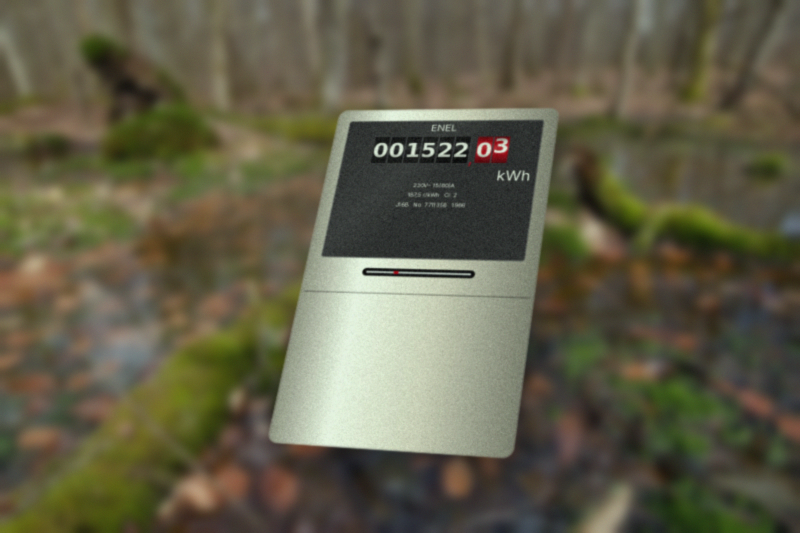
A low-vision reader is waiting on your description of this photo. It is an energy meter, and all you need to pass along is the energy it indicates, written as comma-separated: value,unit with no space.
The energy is 1522.03,kWh
